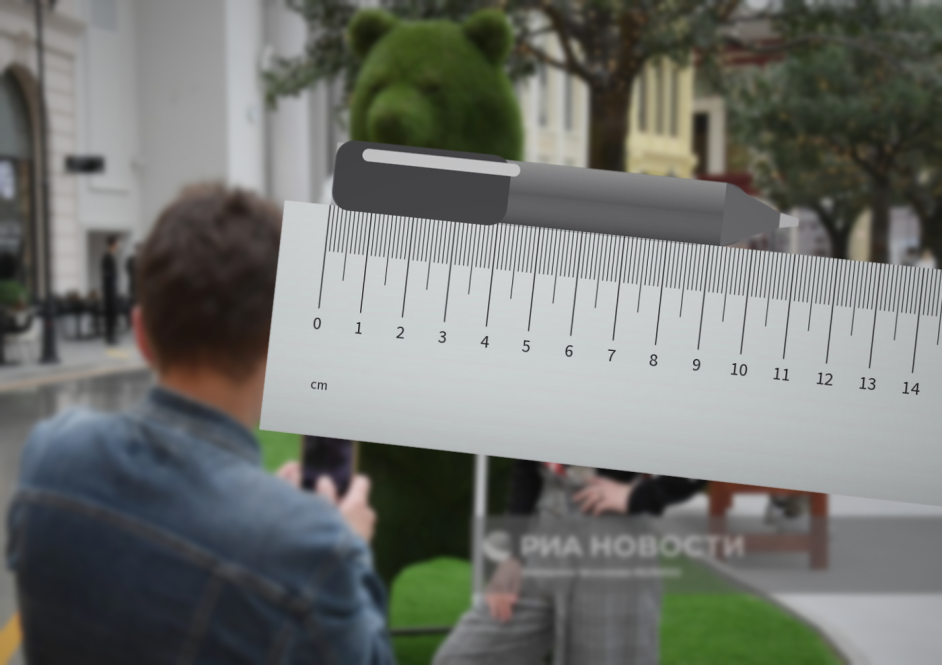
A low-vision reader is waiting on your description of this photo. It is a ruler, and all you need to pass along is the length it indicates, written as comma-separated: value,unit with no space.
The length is 11,cm
